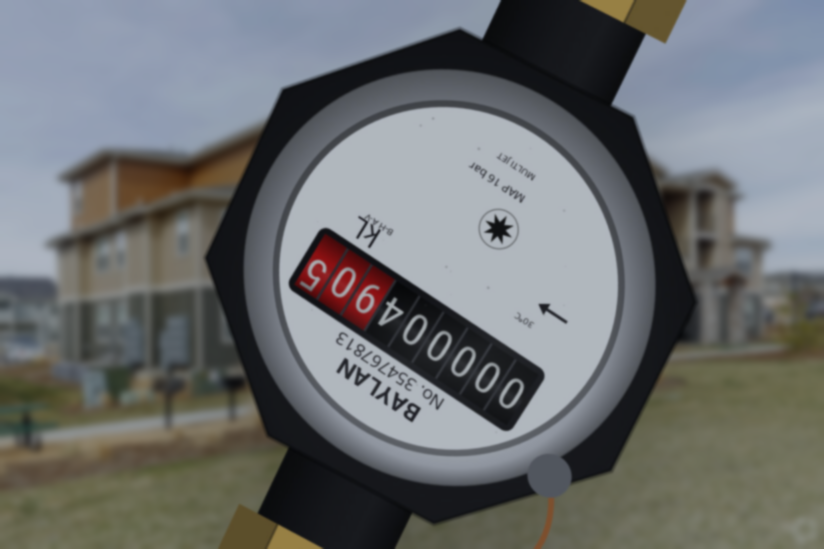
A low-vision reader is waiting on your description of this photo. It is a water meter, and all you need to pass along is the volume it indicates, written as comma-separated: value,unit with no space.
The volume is 4.905,kL
